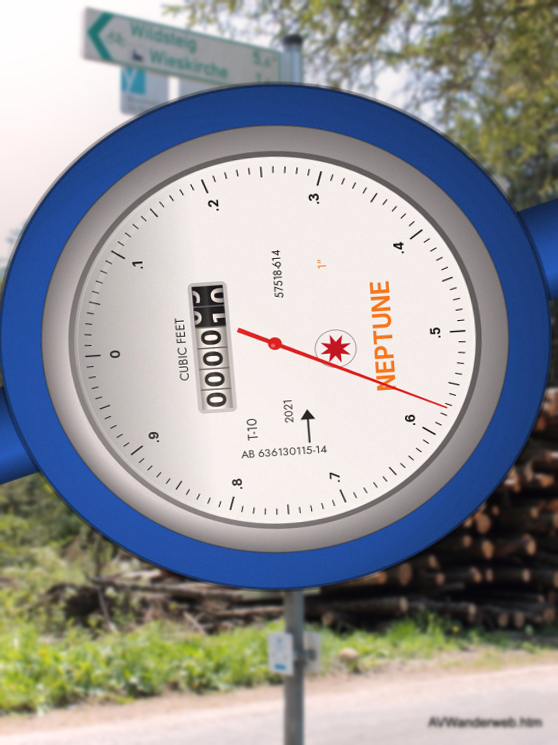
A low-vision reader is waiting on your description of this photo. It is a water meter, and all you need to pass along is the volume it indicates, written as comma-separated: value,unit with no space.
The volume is 9.57,ft³
